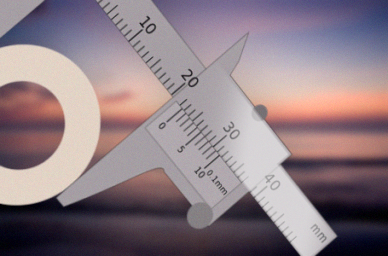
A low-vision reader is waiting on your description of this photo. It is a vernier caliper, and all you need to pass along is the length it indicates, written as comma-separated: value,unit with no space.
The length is 22.6,mm
